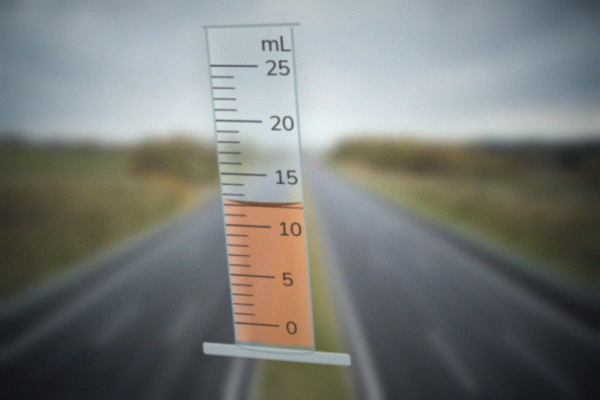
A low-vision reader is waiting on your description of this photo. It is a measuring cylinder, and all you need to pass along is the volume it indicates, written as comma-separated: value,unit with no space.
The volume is 12,mL
